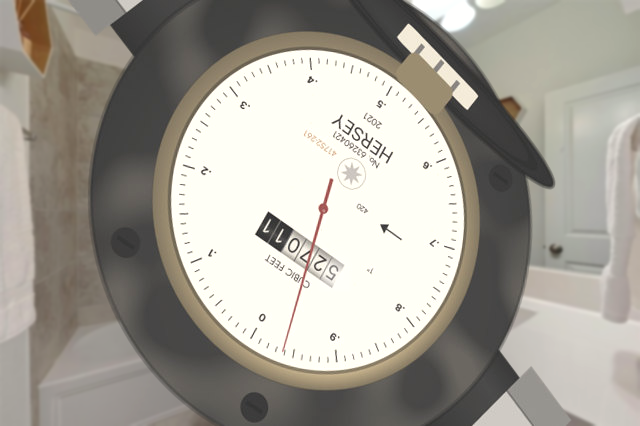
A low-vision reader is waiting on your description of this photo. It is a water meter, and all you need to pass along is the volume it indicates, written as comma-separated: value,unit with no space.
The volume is 527010.96,ft³
